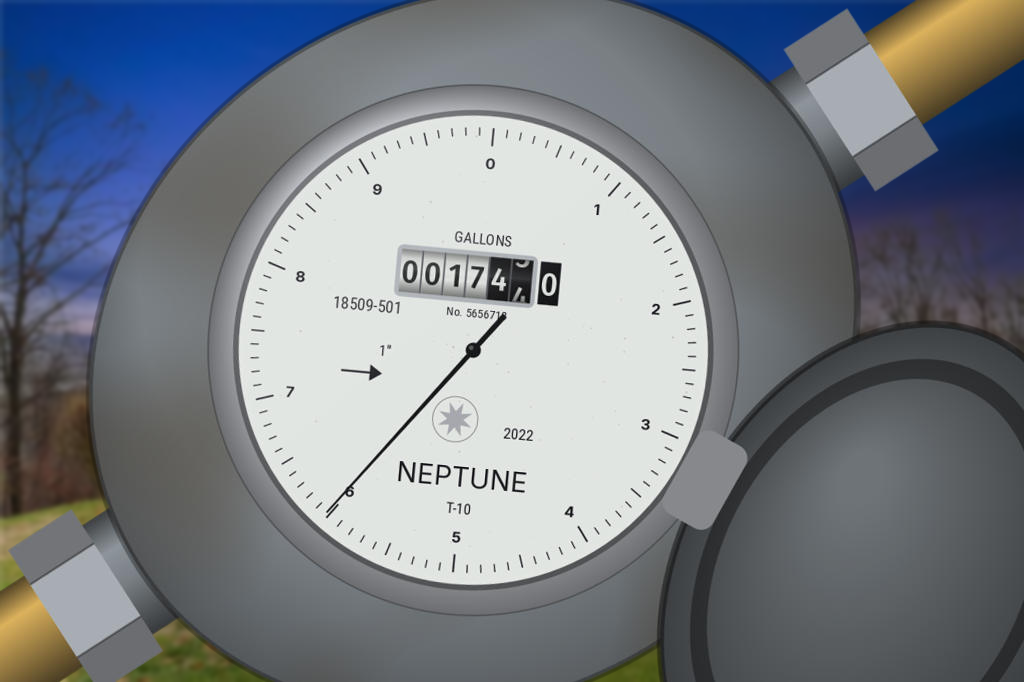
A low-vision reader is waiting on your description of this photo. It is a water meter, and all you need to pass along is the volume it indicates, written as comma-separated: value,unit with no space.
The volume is 17436.0,gal
